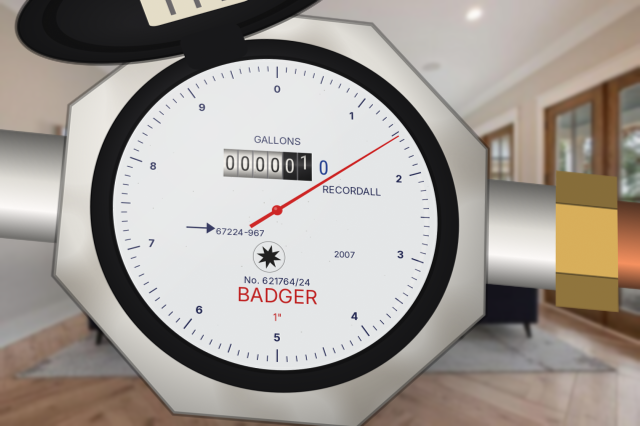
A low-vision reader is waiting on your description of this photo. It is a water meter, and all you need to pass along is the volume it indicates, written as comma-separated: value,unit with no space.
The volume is 11.5,gal
